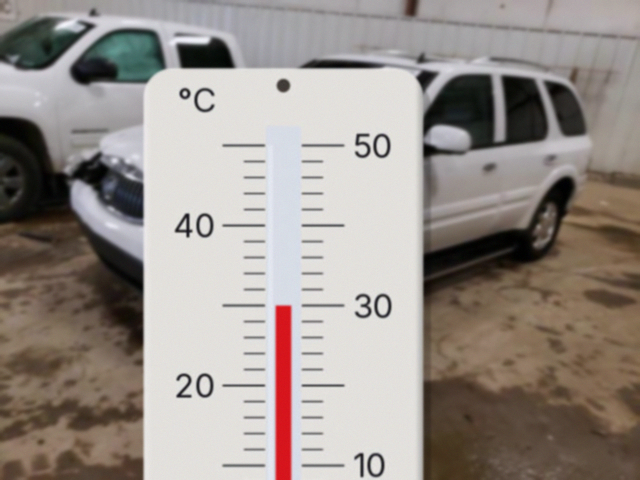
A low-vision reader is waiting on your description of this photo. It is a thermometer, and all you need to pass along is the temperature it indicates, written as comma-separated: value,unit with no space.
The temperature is 30,°C
